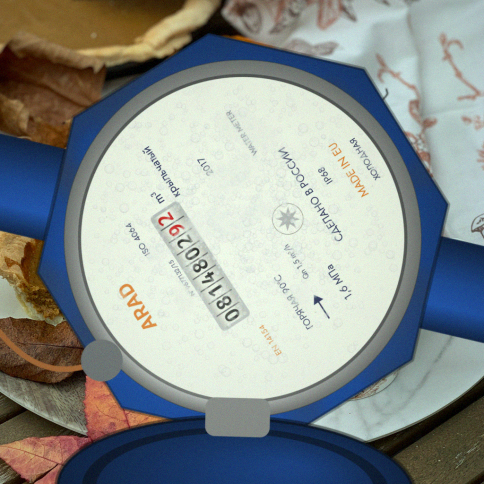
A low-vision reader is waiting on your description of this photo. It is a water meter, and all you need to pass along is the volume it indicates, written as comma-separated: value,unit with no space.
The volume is 814802.92,m³
